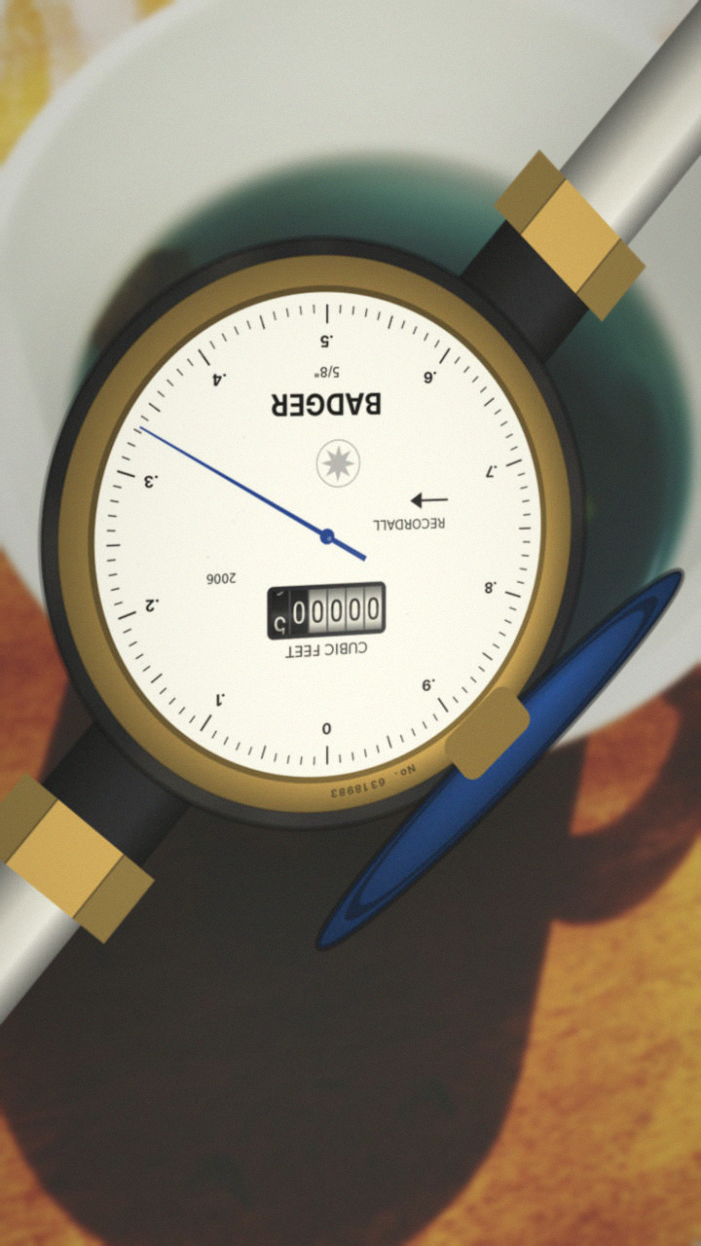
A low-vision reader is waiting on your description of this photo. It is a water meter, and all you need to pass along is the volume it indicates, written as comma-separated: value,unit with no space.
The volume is 5.33,ft³
